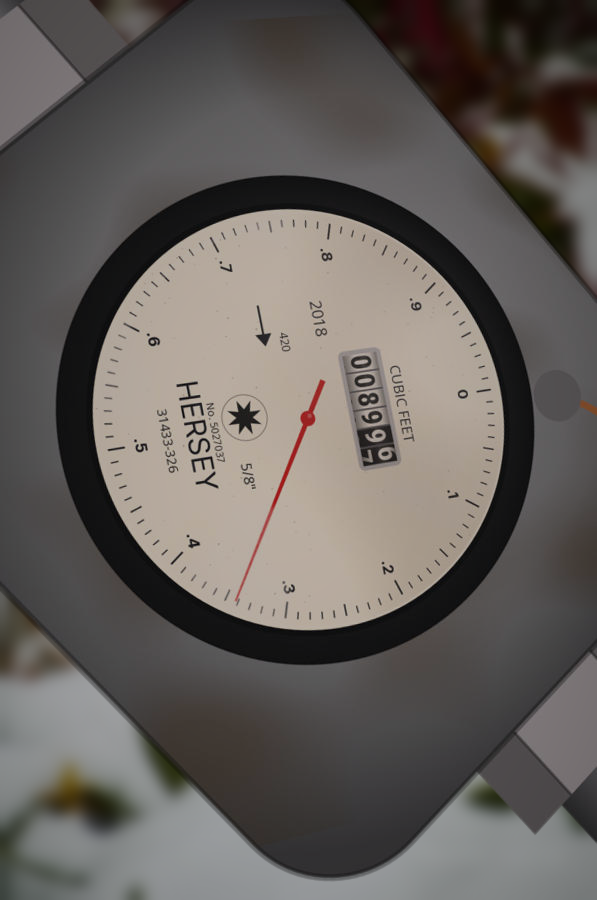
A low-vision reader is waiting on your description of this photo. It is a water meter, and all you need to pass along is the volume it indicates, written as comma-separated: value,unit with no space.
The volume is 8996.34,ft³
